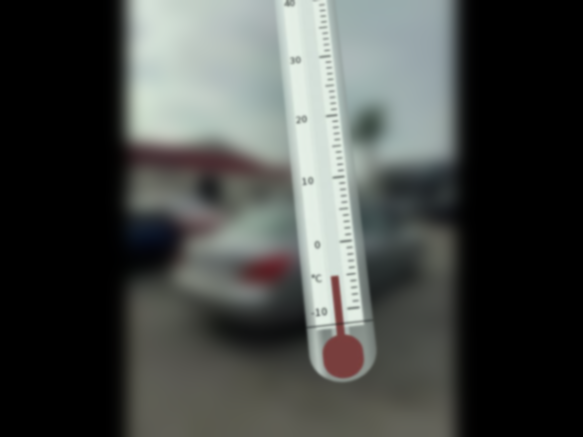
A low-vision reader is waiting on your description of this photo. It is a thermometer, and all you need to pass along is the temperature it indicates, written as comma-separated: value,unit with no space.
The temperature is -5,°C
